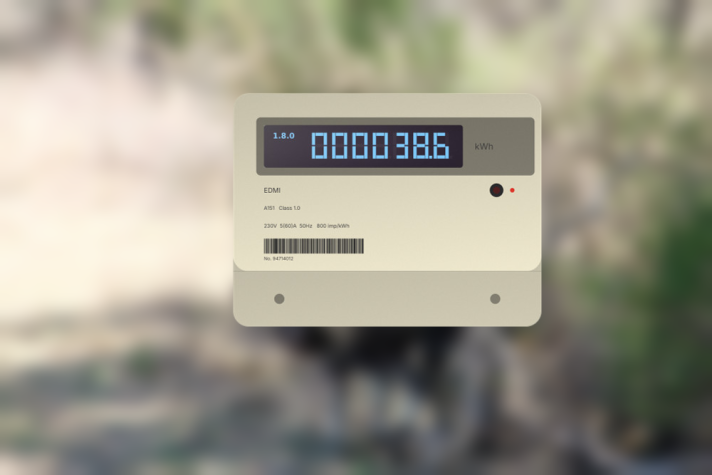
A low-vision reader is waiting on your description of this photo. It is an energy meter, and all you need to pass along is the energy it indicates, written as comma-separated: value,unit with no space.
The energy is 38.6,kWh
